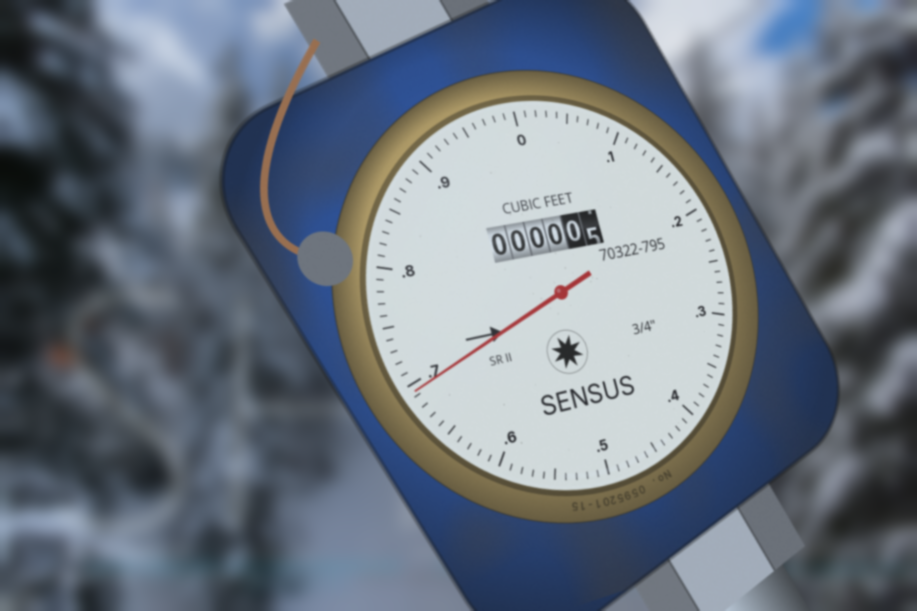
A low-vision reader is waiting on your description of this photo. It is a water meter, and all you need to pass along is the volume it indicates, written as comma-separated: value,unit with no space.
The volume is 4.69,ft³
